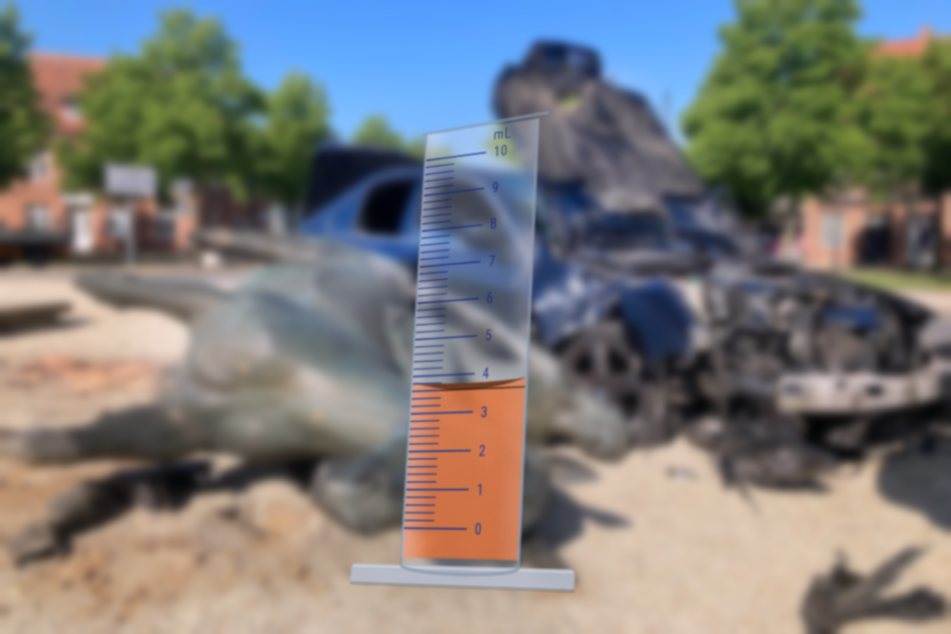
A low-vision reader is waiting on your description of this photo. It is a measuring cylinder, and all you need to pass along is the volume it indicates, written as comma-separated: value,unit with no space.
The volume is 3.6,mL
